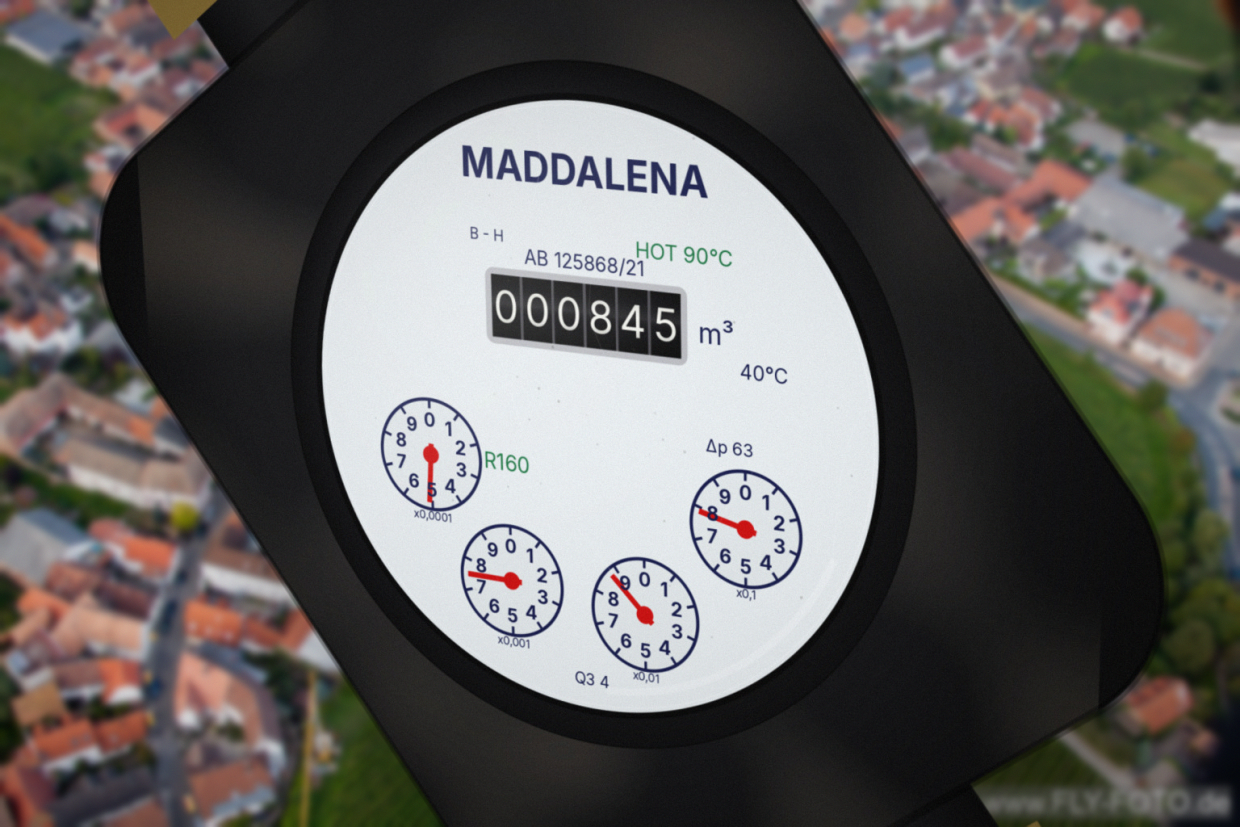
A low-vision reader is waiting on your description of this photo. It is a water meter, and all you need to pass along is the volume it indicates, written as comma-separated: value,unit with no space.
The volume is 845.7875,m³
